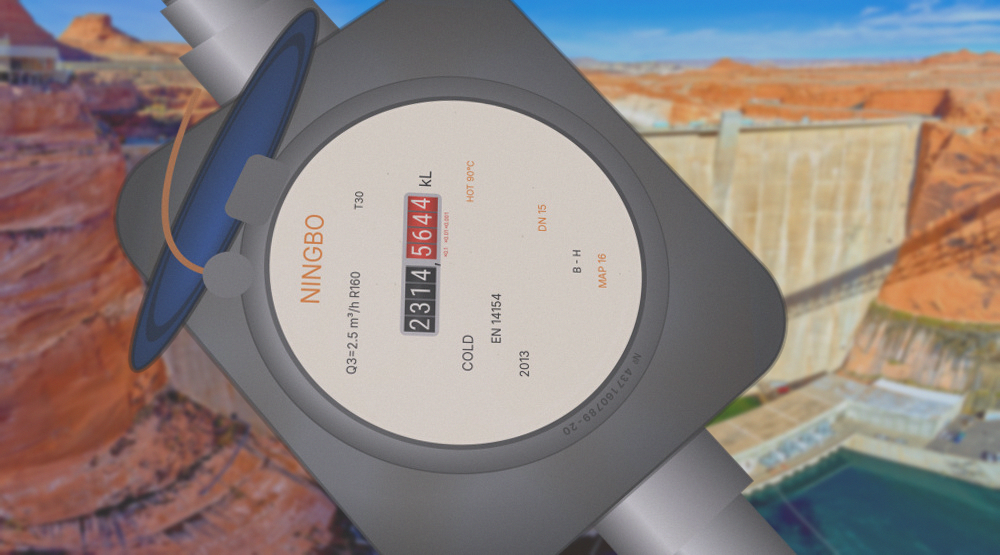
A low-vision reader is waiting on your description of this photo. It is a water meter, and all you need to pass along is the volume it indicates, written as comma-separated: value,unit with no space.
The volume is 2314.5644,kL
